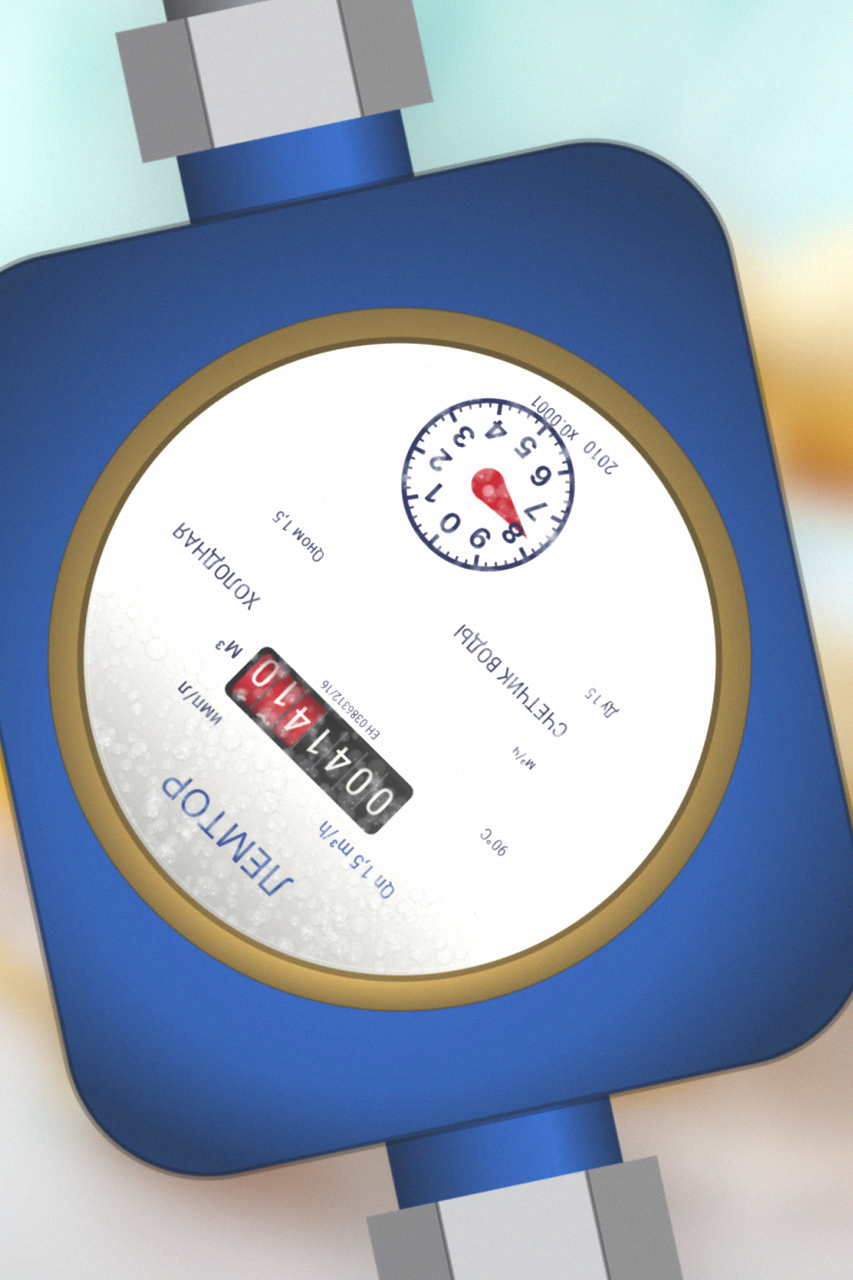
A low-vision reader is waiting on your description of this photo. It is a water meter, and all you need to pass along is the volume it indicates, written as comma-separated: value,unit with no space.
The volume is 41.4097,m³
